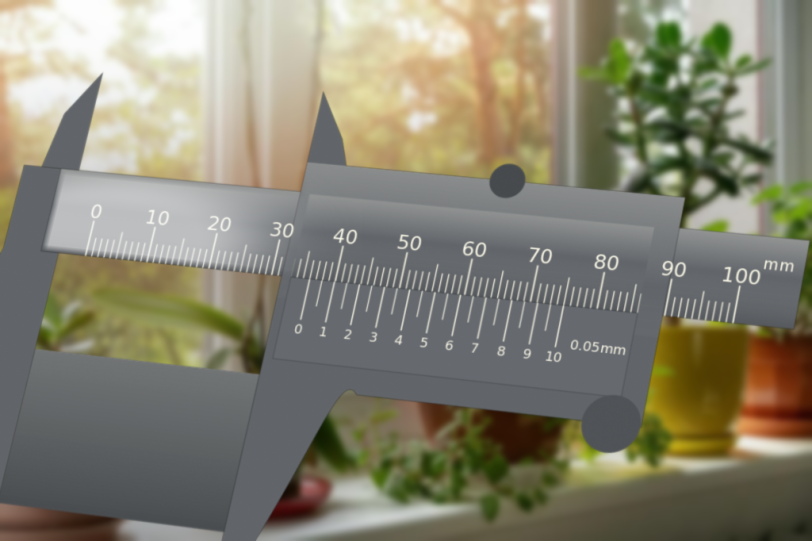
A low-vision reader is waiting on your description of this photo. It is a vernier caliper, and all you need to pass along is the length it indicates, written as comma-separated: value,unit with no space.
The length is 36.0,mm
